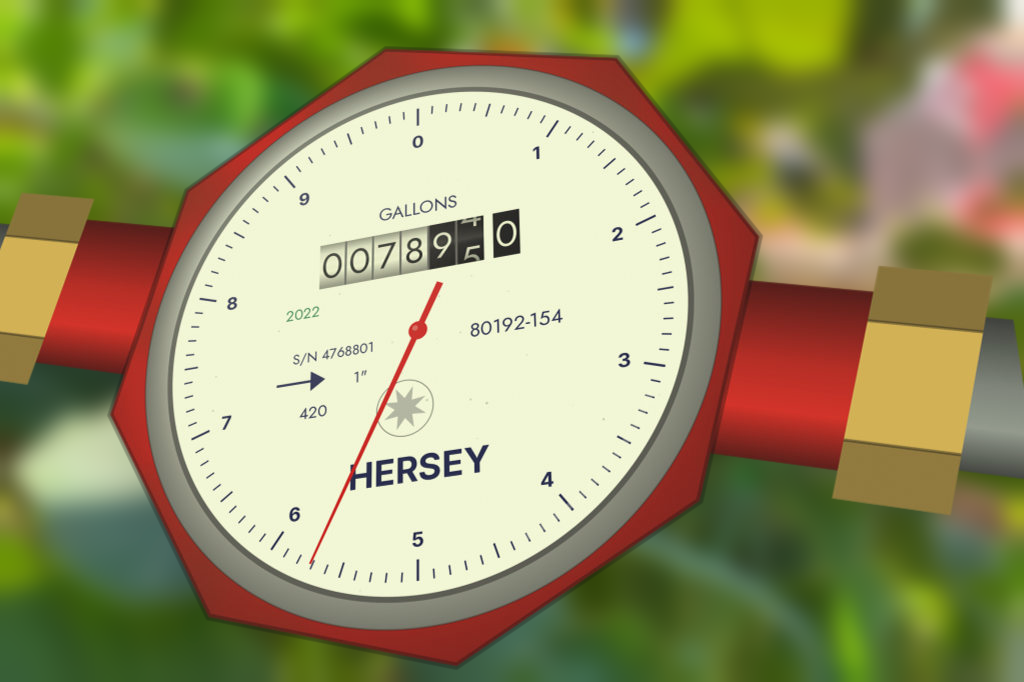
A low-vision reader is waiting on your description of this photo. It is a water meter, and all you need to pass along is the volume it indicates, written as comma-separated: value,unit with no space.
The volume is 78945.7,gal
